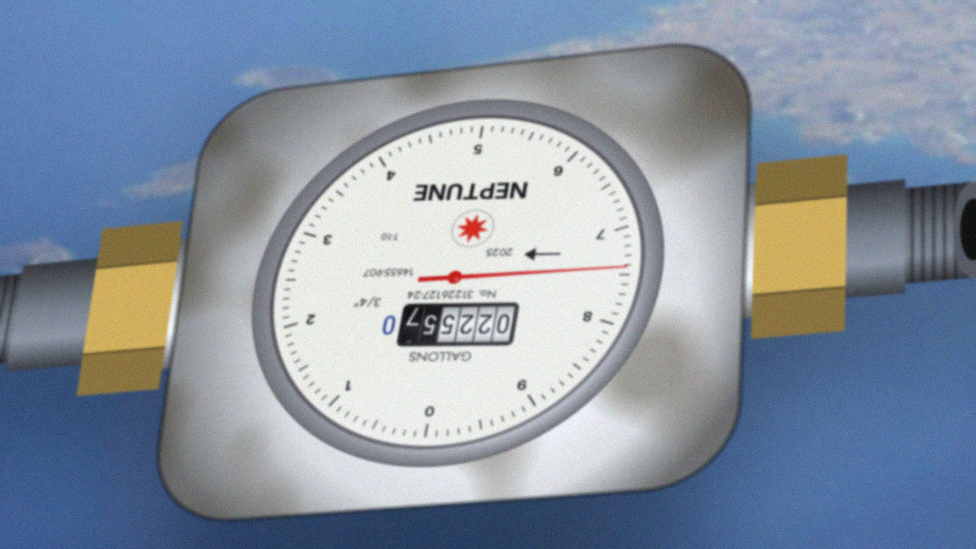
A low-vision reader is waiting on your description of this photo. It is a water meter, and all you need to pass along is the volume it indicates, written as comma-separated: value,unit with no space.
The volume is 225567.4,gal
